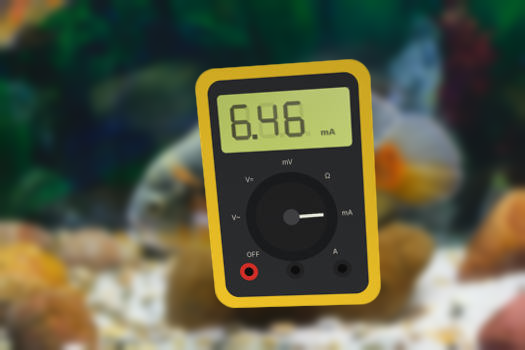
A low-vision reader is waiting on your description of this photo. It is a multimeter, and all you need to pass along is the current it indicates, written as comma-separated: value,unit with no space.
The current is 6.46,mA
